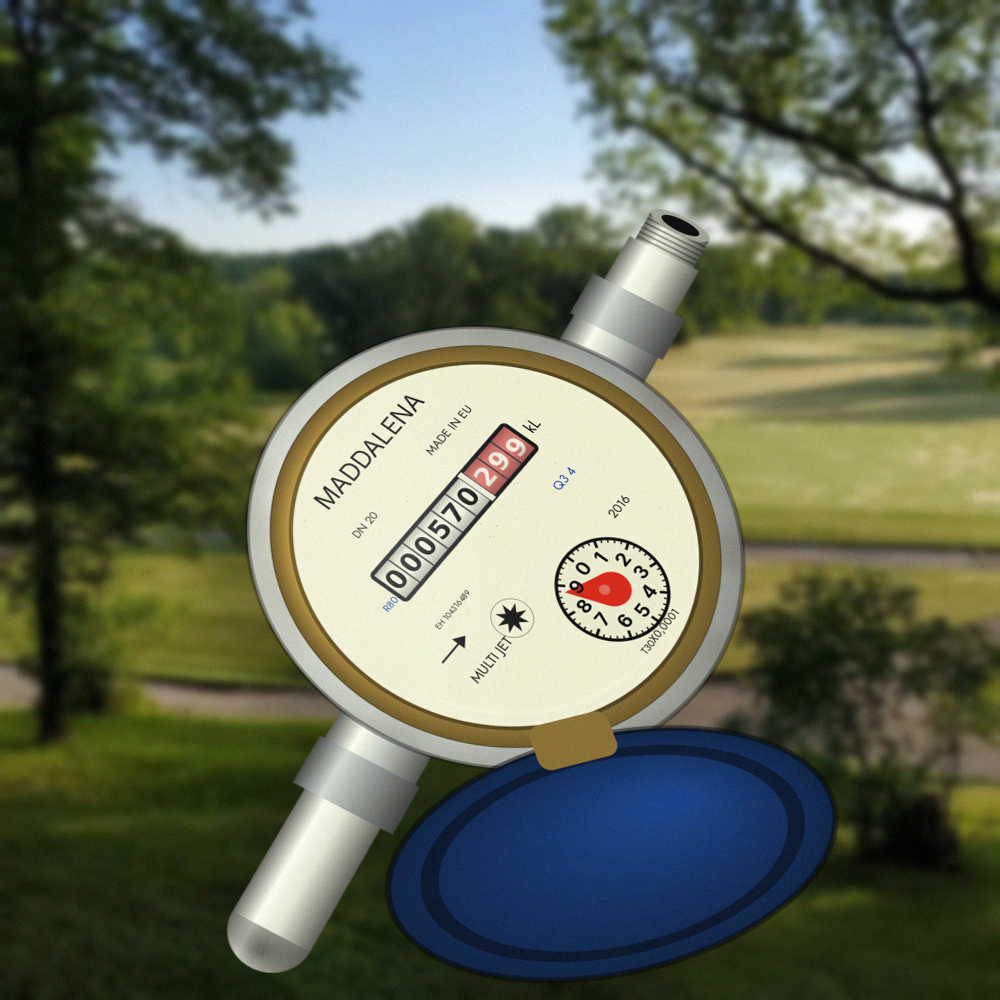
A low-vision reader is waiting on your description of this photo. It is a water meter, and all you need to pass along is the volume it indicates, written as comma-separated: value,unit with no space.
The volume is 570.2988,kL
